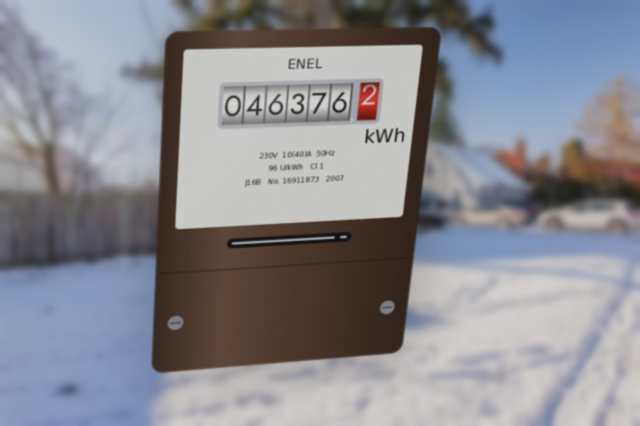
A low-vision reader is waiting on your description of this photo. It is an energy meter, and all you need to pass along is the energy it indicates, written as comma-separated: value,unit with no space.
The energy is 46376.2,kWh
